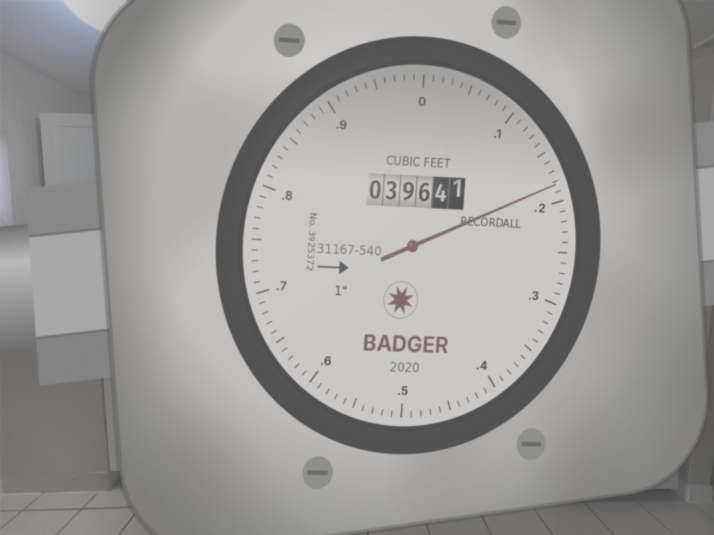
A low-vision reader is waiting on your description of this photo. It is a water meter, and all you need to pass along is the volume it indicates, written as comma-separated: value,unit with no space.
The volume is 39641.18,ft³
